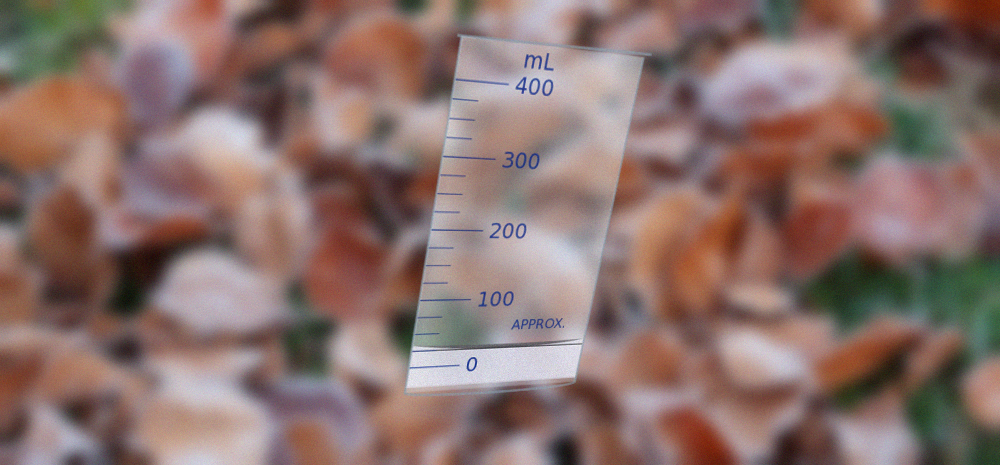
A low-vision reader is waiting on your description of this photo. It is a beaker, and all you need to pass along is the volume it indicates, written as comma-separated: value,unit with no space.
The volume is 25,mL
